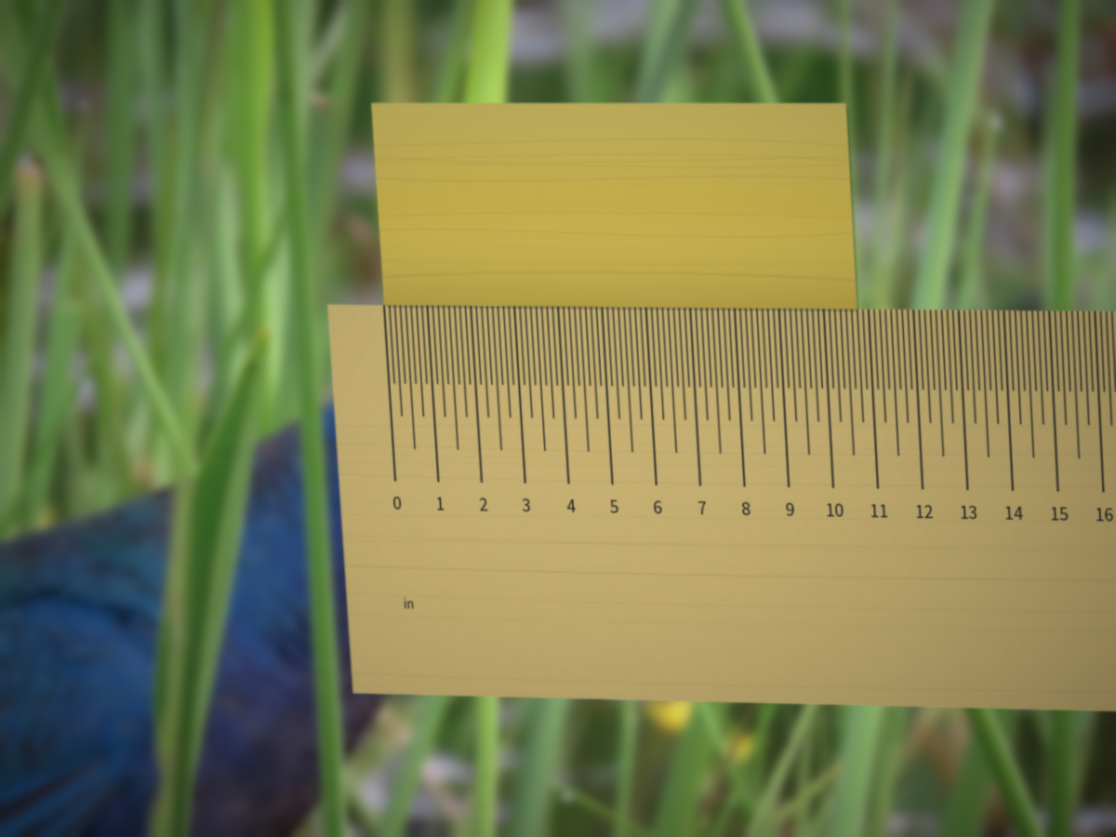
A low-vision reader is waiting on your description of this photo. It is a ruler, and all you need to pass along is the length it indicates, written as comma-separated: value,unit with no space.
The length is 10.75,in
